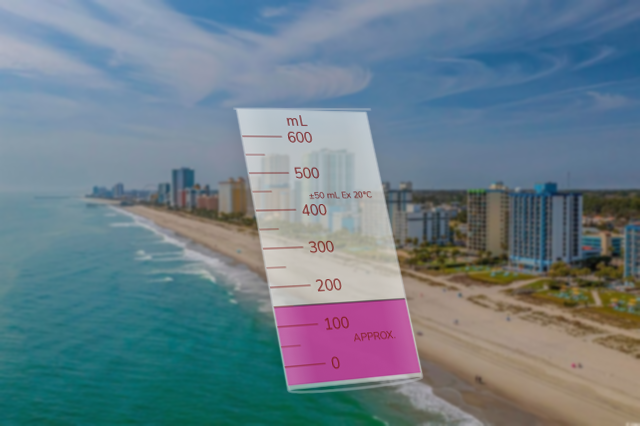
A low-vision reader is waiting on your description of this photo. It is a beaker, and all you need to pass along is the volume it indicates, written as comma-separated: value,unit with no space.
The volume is 150,mL
